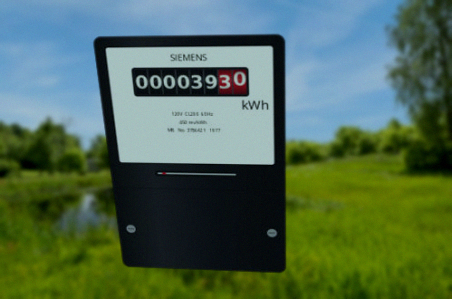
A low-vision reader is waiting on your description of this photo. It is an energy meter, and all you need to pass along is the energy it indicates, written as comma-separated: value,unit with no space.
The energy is 39.30,kWh
